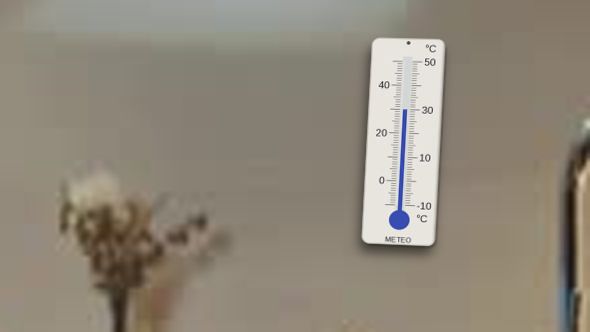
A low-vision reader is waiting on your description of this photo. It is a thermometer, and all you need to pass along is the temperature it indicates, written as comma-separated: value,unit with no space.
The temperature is 30,°C
